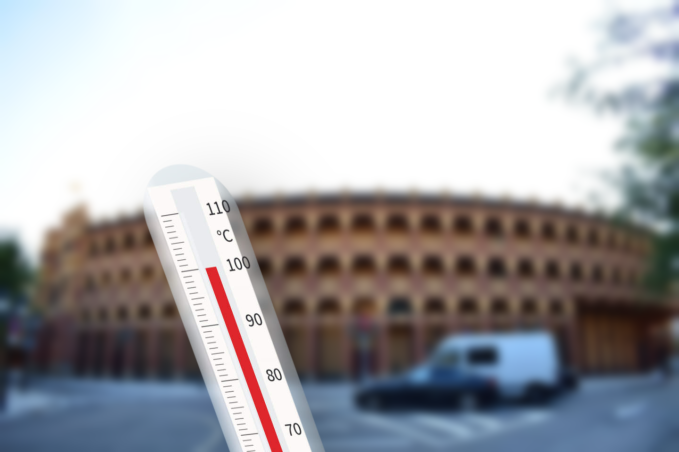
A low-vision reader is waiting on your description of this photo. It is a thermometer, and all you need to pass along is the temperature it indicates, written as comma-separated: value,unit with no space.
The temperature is 100,°C
